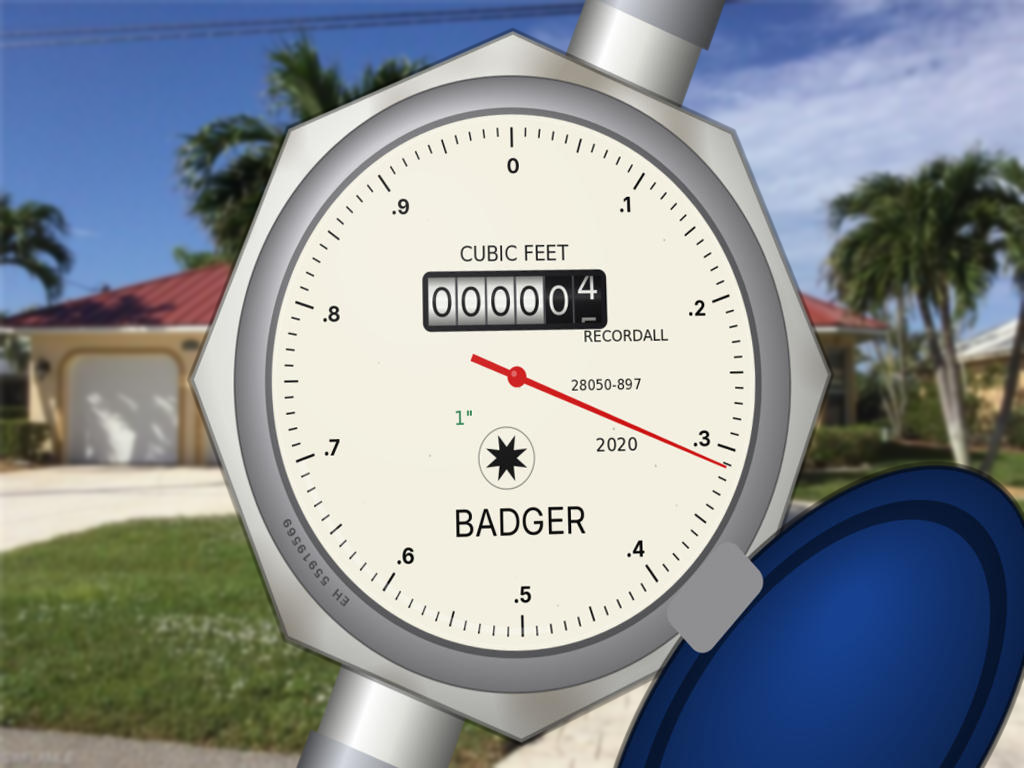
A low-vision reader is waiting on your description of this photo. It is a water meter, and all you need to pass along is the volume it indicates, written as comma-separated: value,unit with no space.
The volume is 4.31,ft³
